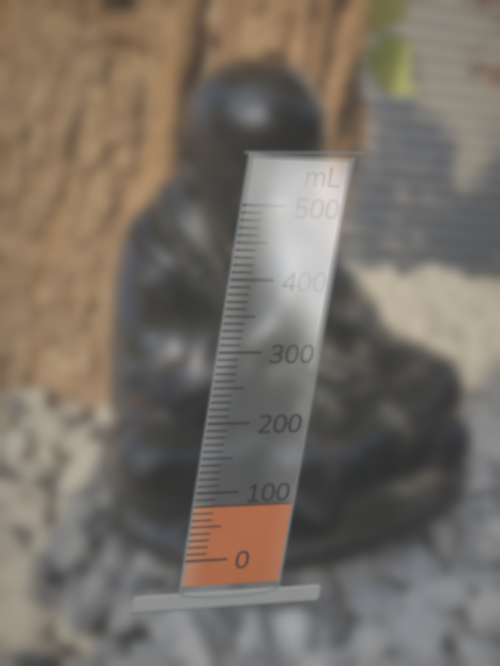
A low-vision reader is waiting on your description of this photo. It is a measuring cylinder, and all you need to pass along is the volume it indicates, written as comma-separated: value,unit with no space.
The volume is 80,mL
